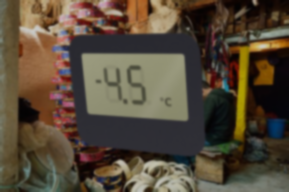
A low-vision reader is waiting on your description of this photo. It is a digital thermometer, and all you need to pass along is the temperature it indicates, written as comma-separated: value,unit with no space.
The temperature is -4.5,°C
